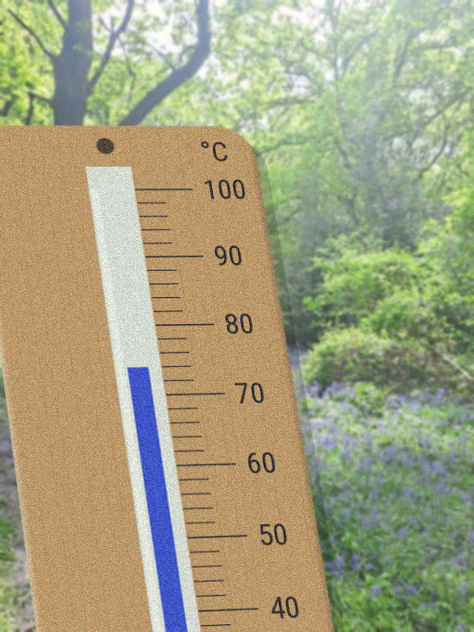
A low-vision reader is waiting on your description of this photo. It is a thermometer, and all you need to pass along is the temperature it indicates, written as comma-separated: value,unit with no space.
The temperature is 74,°C
